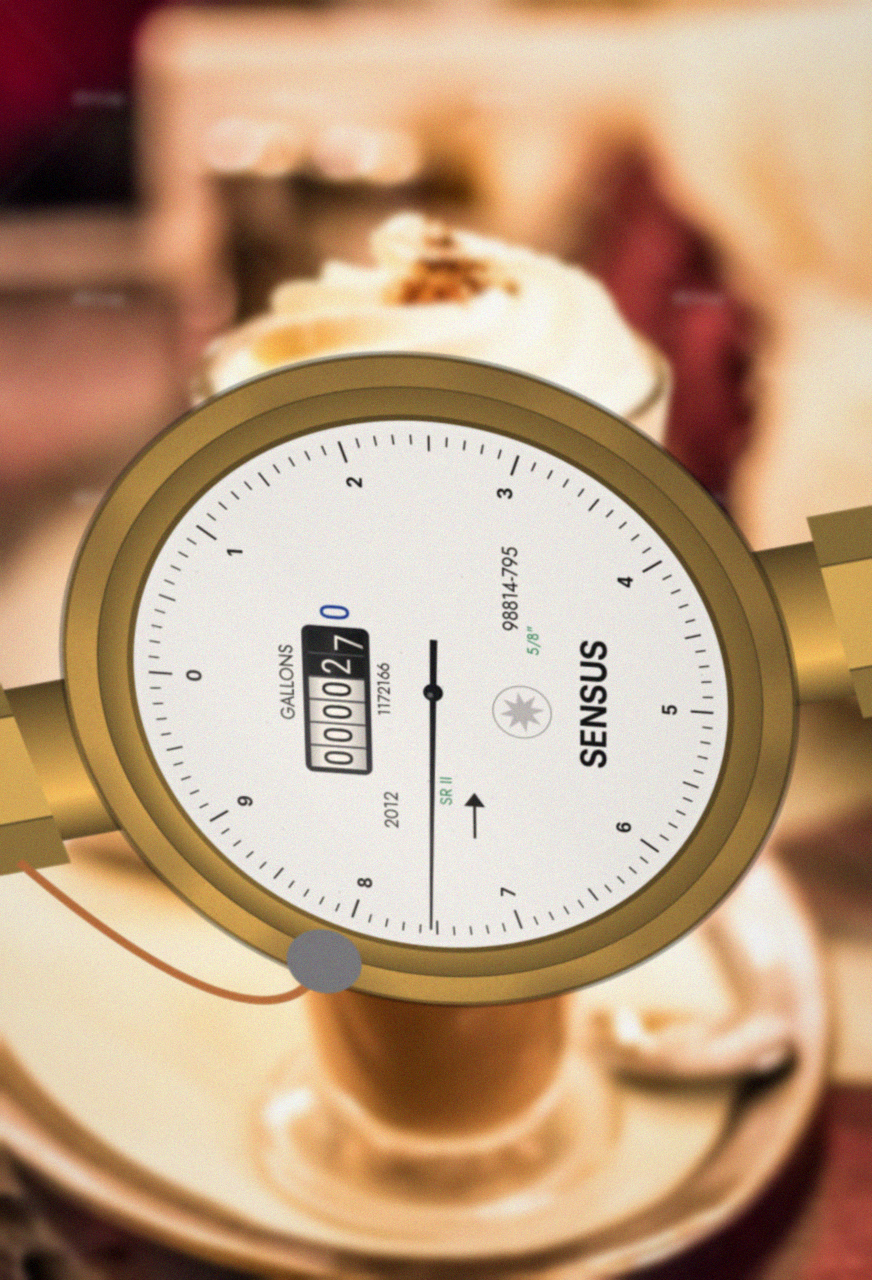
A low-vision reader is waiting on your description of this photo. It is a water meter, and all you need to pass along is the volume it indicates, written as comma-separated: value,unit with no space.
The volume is 267.5,gal
